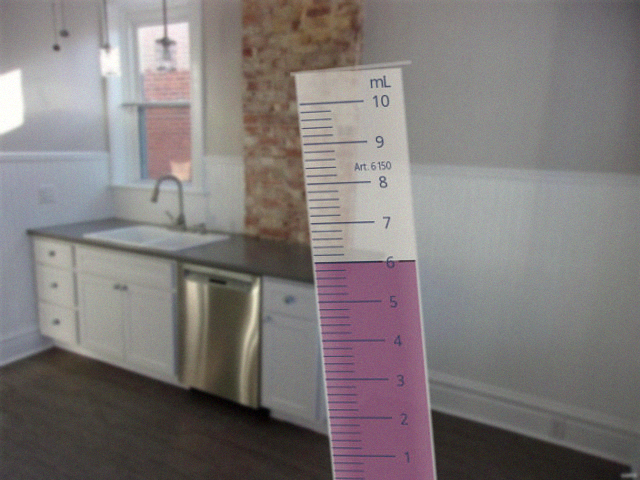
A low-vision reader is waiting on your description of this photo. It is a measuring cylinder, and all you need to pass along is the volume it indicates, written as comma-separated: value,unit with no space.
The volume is 6,mL
